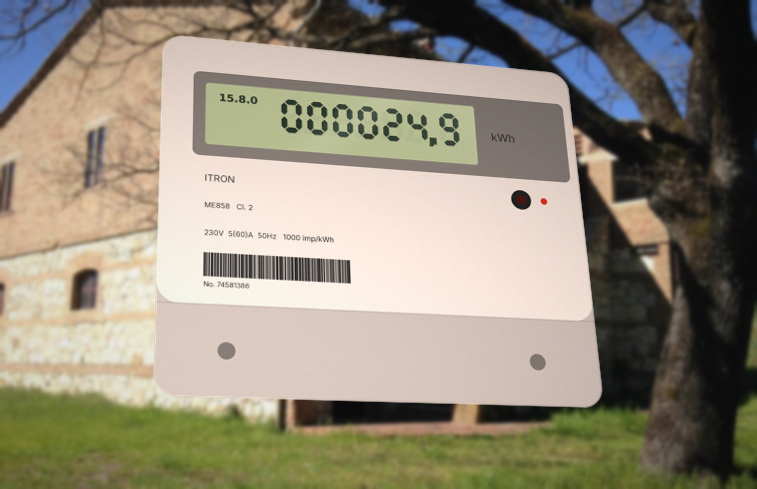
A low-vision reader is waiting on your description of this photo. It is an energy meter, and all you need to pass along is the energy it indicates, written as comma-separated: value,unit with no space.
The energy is 24.9,kWh
